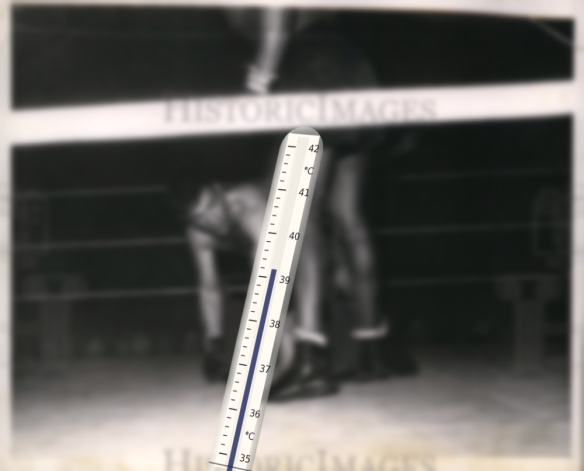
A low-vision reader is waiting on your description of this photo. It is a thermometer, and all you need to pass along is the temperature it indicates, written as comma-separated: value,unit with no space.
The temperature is 39.2,°C
